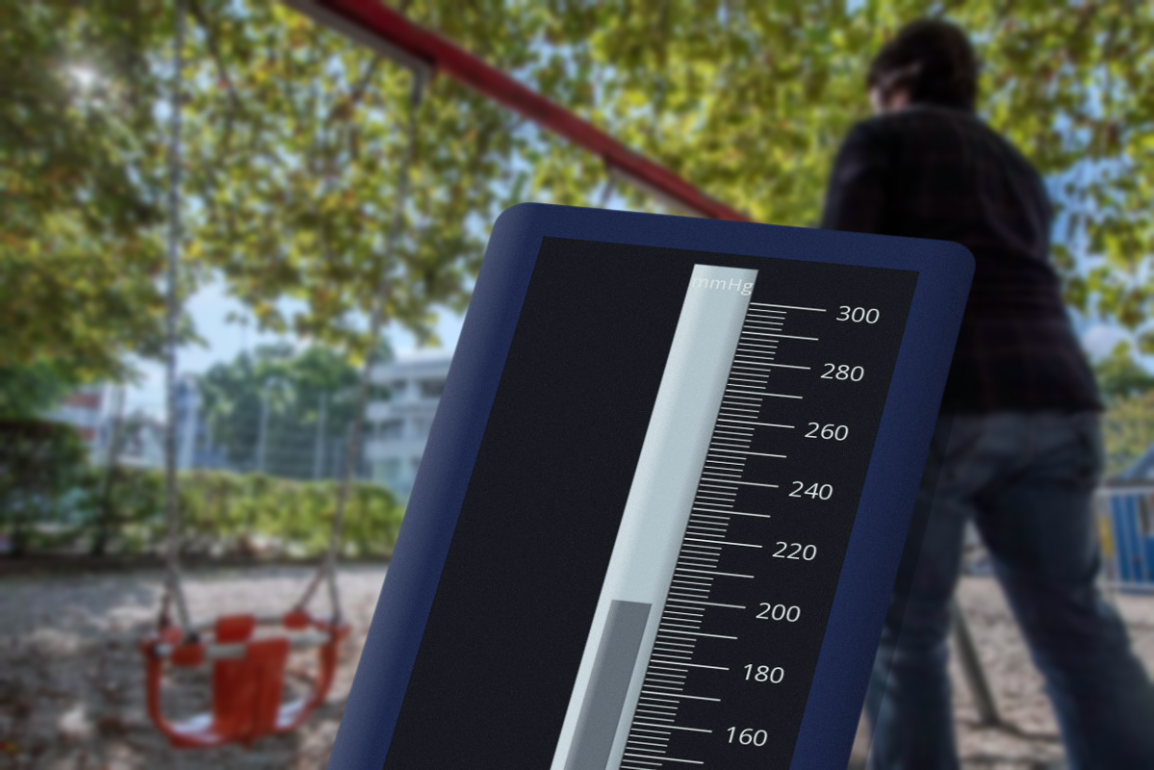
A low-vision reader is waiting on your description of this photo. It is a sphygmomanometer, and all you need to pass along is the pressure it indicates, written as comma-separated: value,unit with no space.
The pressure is 198,mmHg
